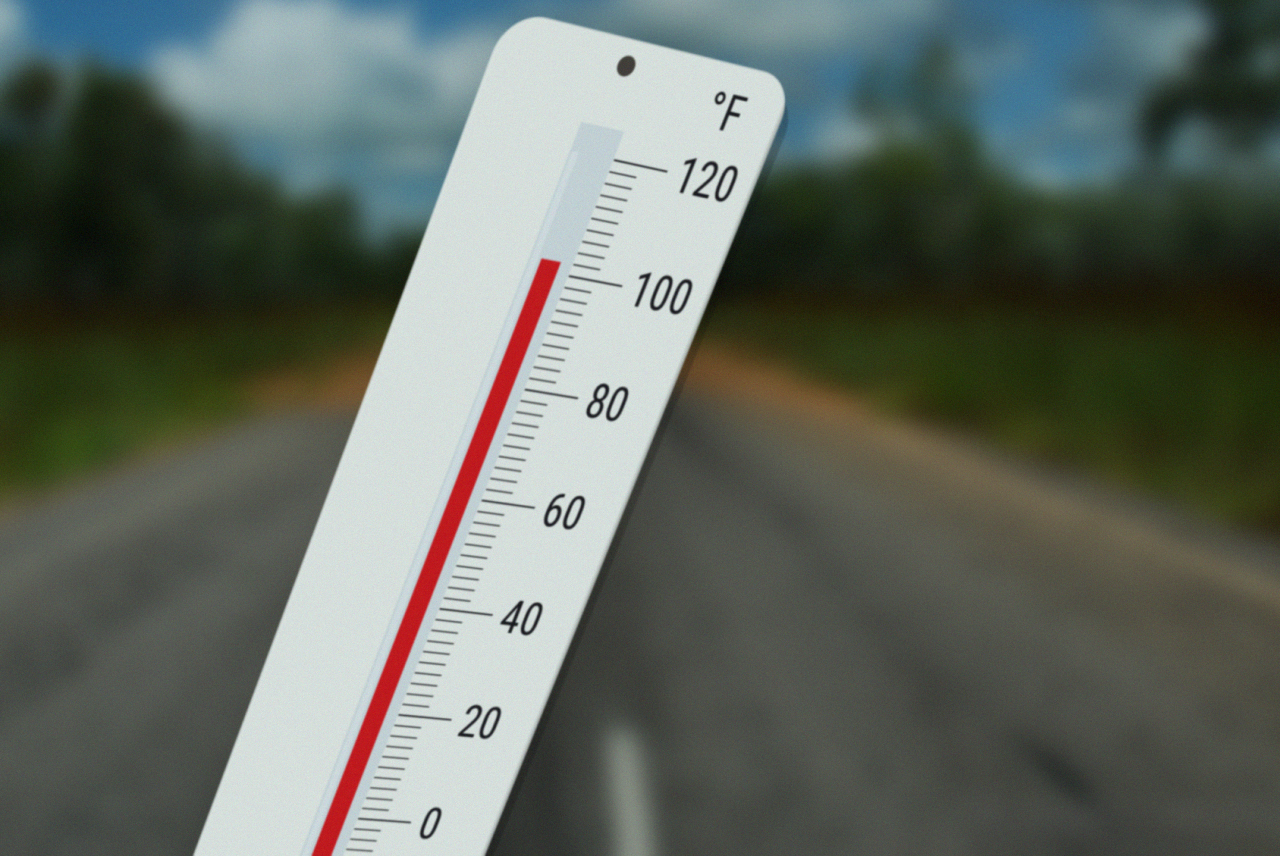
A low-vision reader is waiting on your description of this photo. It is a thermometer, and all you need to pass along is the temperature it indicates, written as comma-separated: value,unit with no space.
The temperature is 102,°F
